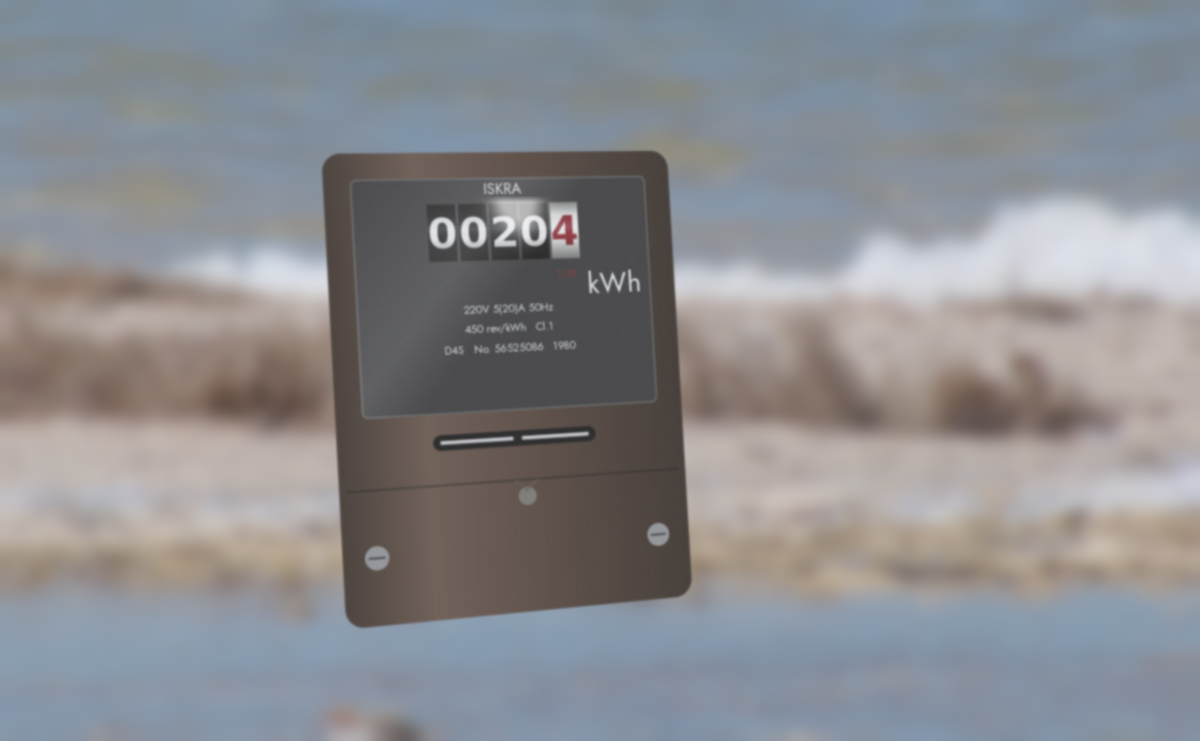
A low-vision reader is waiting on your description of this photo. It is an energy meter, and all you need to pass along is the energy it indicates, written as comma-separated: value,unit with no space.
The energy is 20.4,kWh
